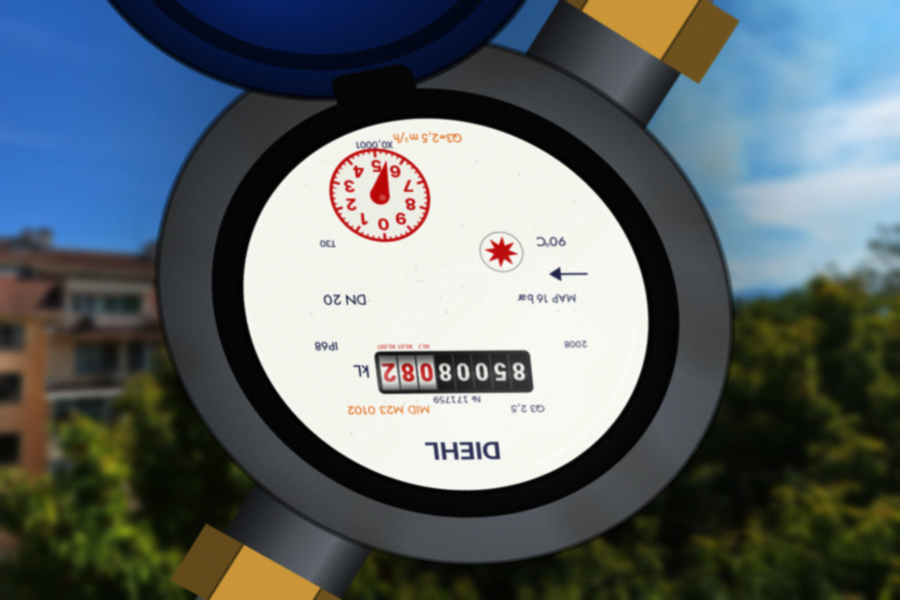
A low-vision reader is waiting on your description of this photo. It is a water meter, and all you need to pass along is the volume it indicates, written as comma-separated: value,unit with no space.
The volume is 85008.0825,kL
